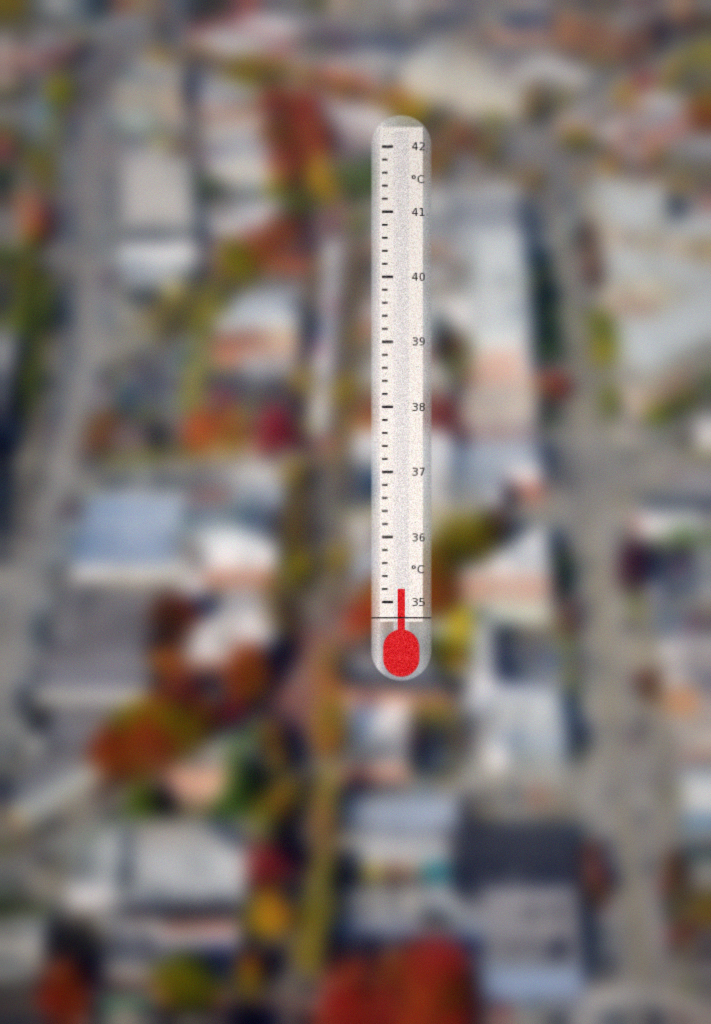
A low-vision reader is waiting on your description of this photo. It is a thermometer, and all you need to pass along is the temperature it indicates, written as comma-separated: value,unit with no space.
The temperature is 35.2,°C
